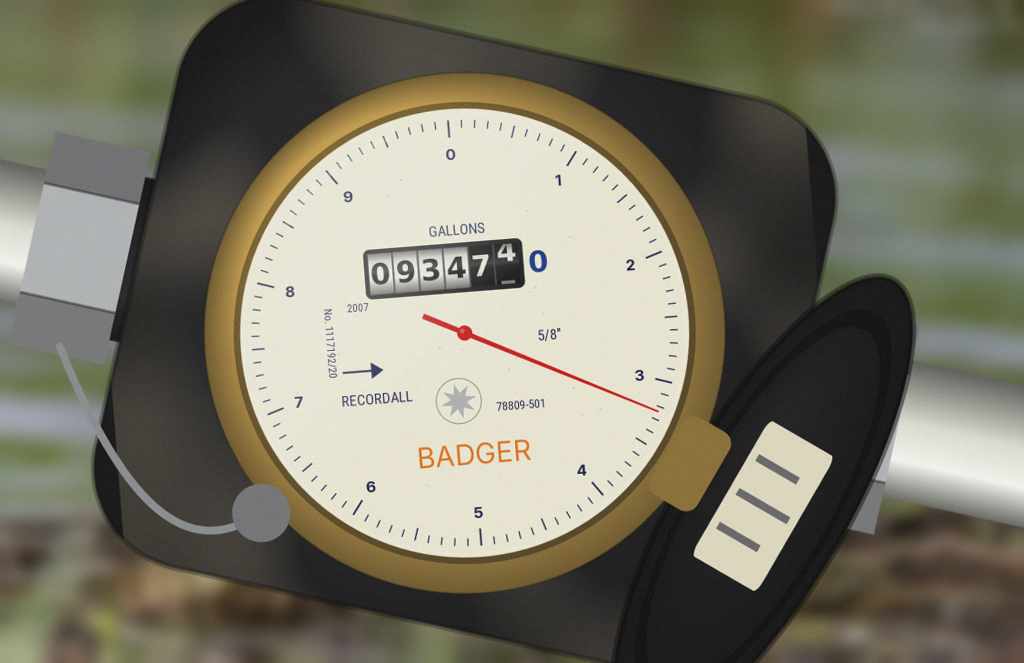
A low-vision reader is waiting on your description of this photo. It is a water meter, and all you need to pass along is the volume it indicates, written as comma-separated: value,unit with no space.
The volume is 934743.2,gal
